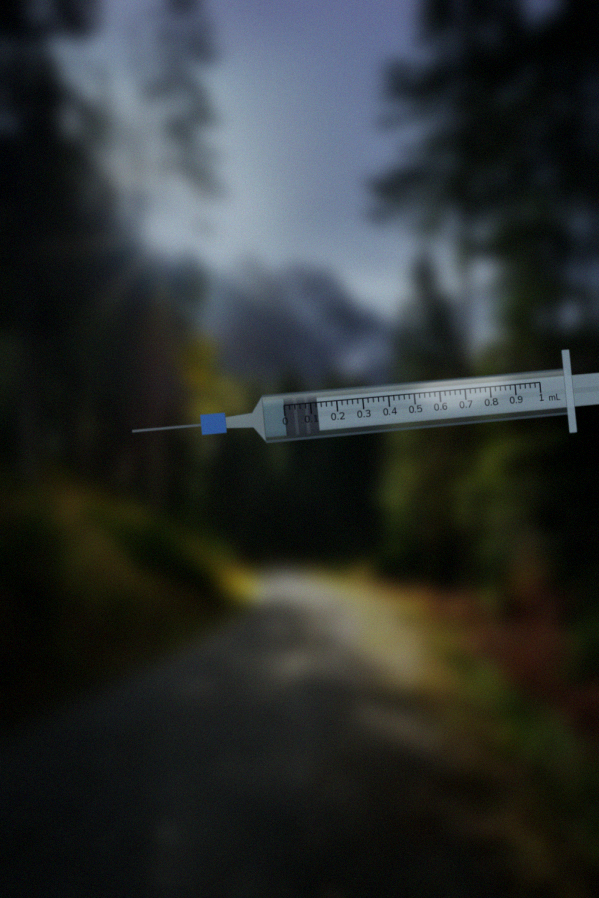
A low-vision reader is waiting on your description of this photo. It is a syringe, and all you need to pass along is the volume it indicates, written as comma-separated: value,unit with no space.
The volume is 0,mL
